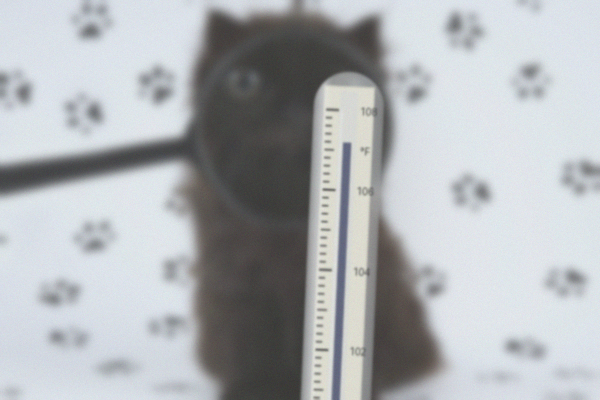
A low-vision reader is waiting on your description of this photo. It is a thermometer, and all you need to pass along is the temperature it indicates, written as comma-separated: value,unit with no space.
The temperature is 107.2,°F
